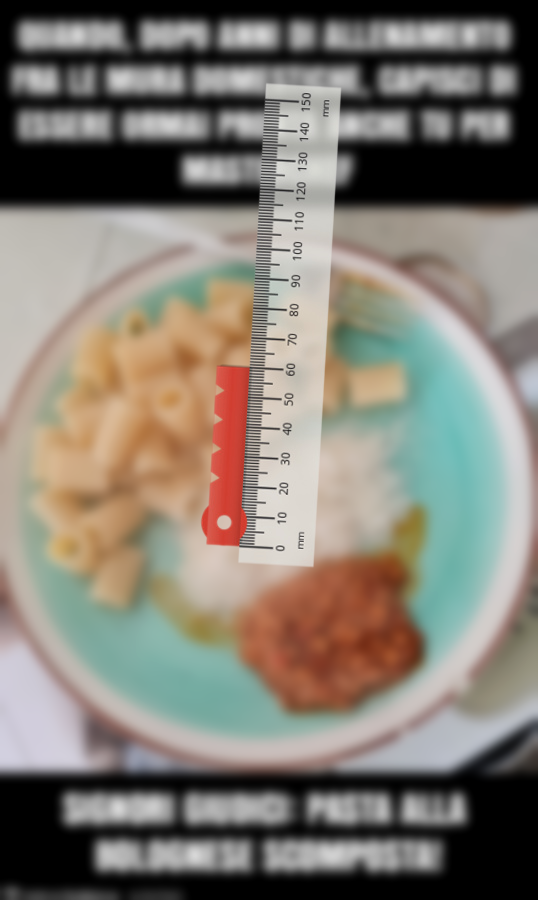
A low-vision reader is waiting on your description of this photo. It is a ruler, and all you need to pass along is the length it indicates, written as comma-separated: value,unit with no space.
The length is 60,mm
